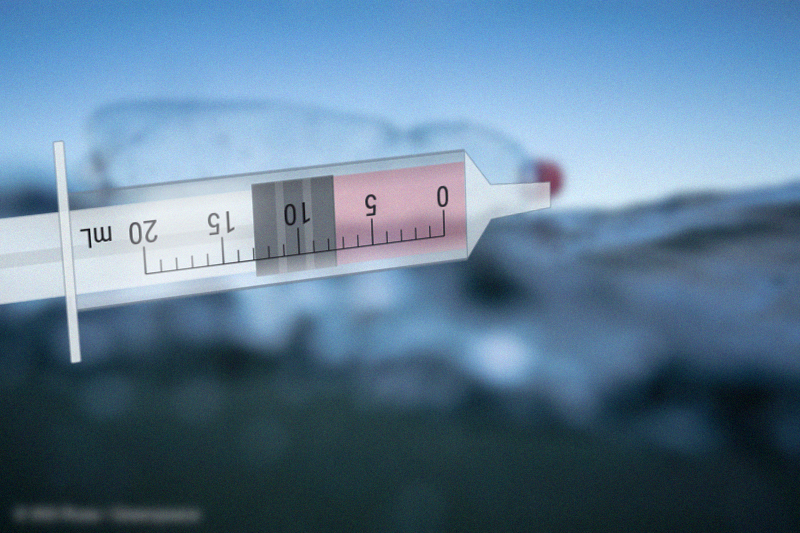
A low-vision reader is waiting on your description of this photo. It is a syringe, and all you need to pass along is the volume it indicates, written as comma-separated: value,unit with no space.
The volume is 7.5,mL
